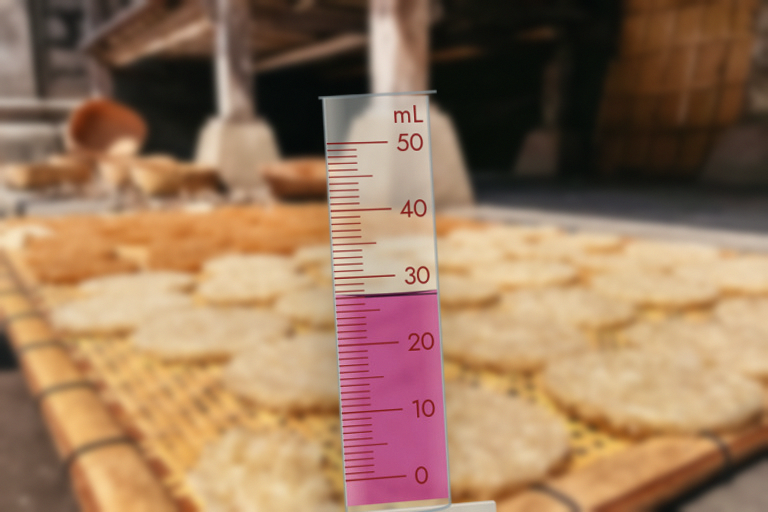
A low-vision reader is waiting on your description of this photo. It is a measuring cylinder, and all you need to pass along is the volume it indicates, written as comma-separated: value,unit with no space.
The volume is 27,mL
